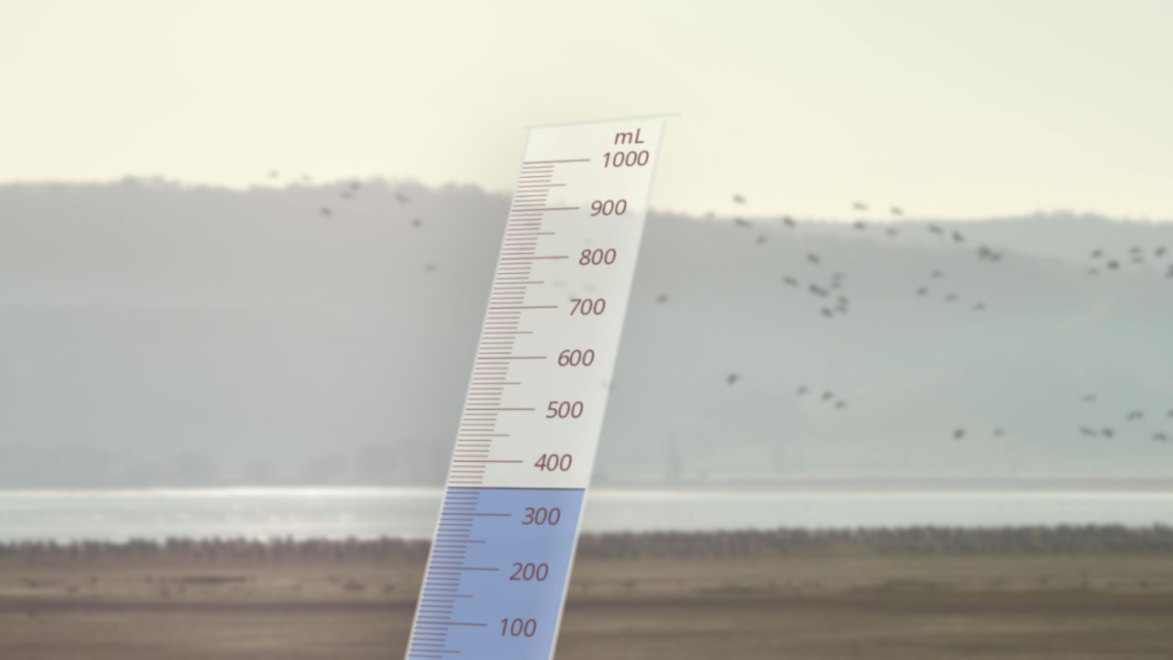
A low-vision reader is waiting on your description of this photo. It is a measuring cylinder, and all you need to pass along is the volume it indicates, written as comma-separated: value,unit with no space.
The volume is 350,mL
